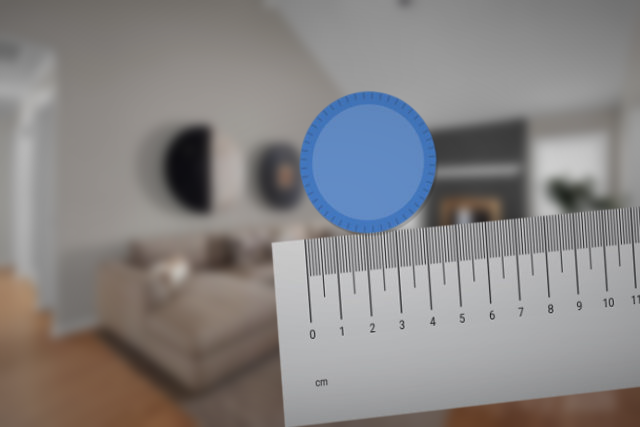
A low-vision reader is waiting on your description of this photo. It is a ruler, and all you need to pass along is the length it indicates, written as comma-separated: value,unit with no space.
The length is 4.5,cm
